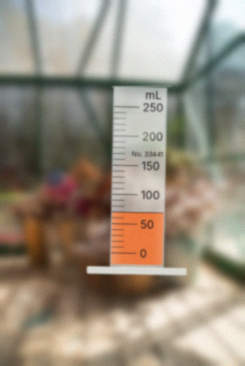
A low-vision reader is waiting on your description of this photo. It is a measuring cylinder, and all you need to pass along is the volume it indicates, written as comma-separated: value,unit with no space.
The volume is 70,mL
